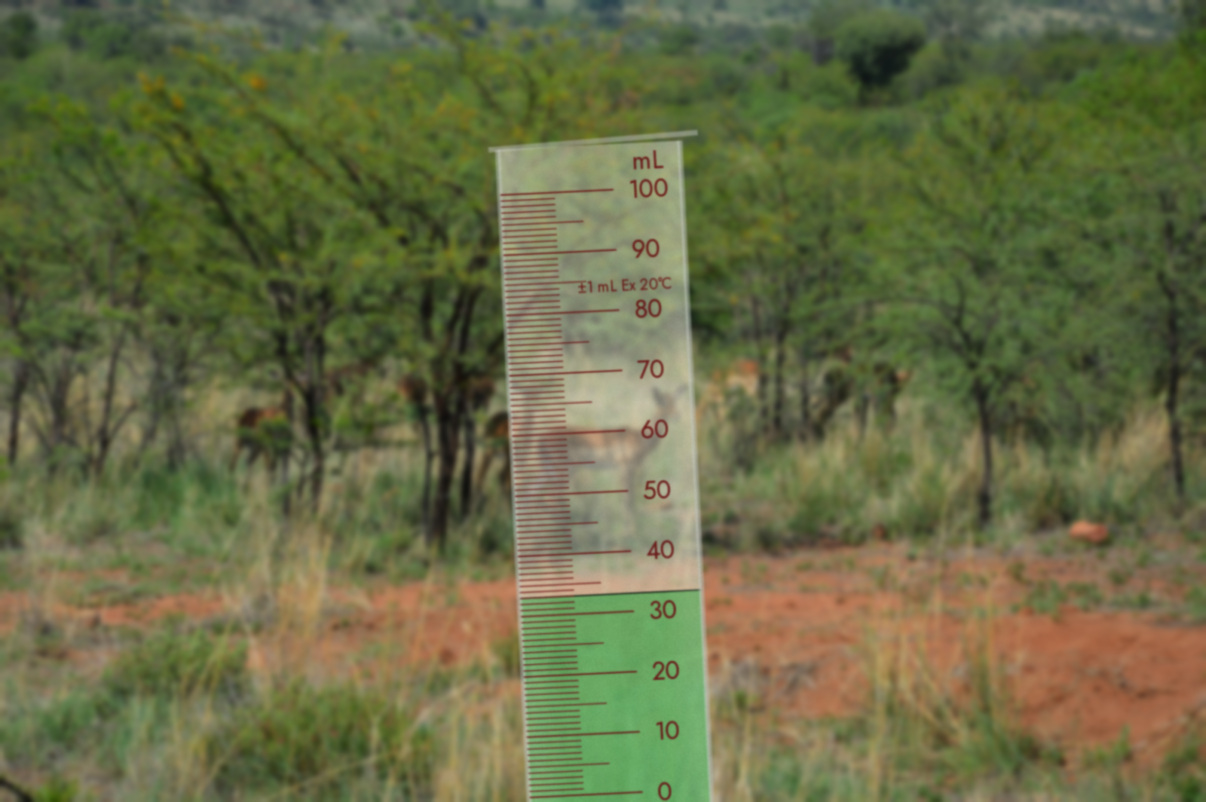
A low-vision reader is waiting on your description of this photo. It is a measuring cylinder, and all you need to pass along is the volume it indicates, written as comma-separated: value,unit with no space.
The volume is 33,mL
